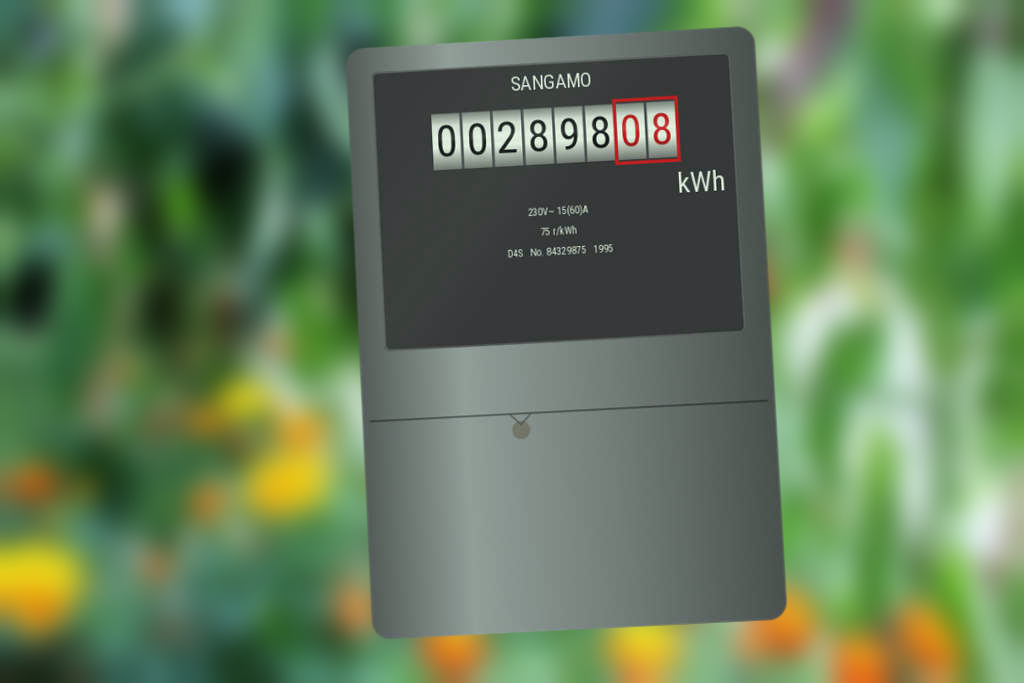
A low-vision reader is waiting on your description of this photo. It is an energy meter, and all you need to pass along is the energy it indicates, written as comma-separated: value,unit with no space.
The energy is 2898.08,kWh
